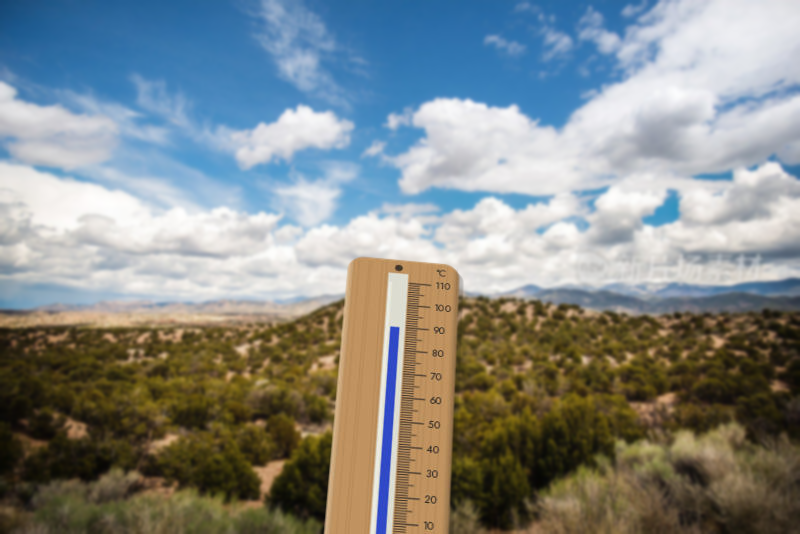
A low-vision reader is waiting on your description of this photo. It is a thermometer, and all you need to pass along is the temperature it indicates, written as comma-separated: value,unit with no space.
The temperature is 90,°C
